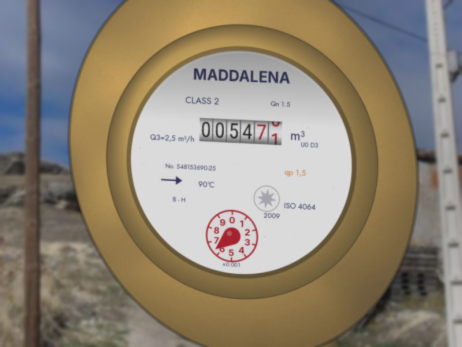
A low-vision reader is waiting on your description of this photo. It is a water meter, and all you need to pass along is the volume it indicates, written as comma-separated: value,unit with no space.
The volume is 54.706,m³
